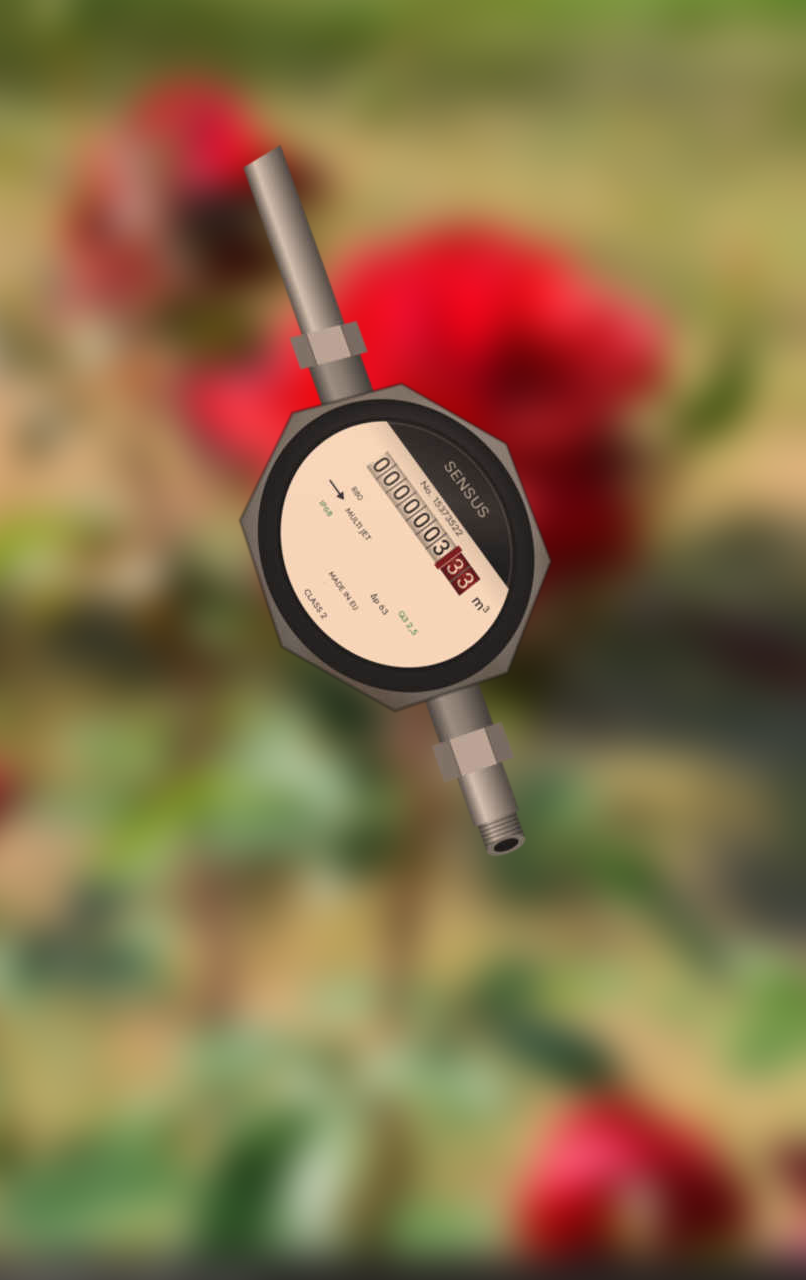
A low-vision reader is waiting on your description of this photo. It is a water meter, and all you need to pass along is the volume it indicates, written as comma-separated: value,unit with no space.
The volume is 3.33,m³
